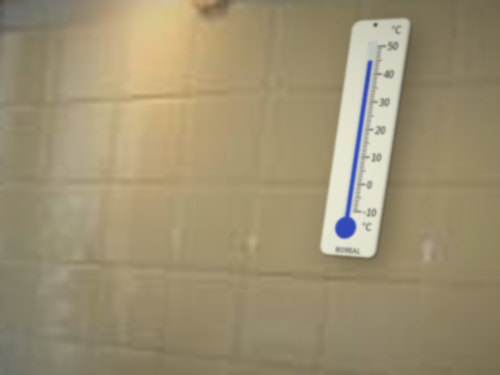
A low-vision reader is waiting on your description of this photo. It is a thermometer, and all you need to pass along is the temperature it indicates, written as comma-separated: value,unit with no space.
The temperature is 45,°C
